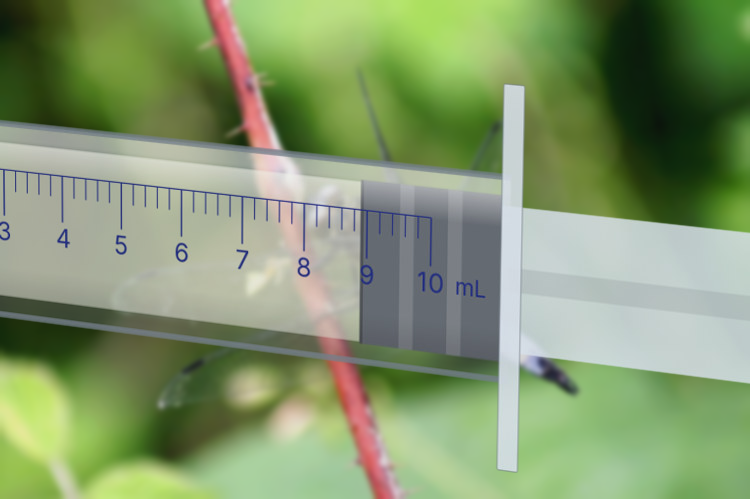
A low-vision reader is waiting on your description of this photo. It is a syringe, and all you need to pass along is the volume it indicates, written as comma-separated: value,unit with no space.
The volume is 8.9,mL
